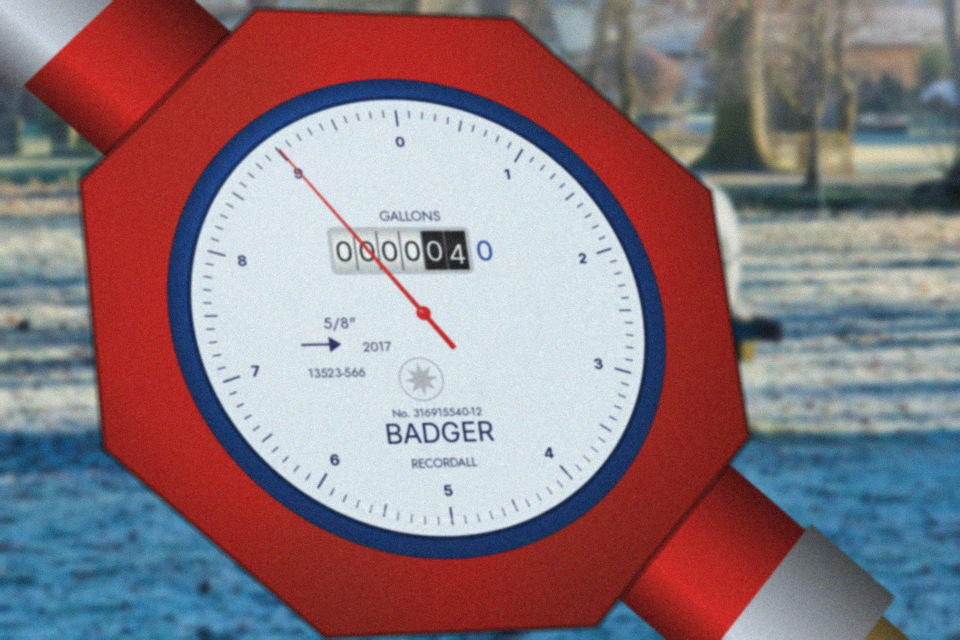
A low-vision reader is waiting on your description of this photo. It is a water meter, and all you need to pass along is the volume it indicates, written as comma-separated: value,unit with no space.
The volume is 39.0,gal
